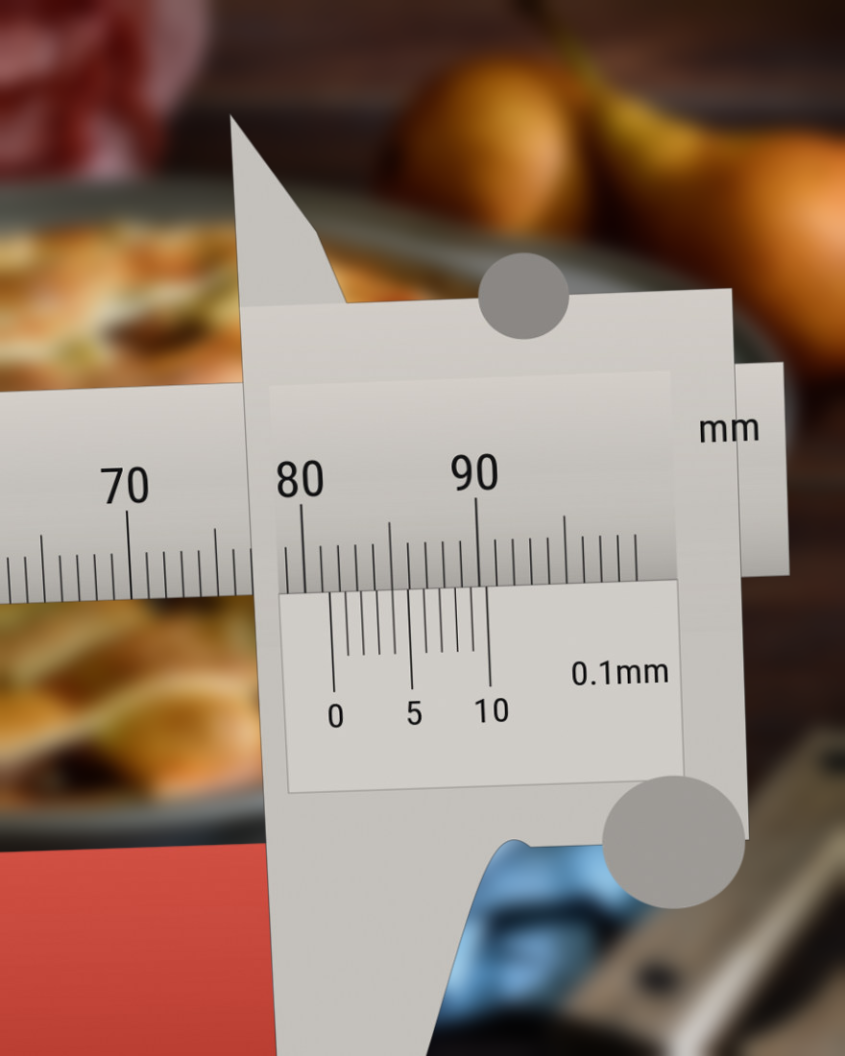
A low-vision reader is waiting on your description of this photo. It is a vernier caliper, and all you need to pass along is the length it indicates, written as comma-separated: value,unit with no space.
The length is 81.4,mm
